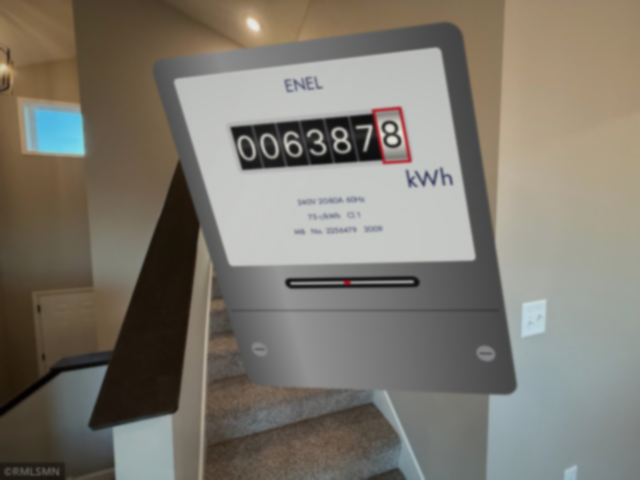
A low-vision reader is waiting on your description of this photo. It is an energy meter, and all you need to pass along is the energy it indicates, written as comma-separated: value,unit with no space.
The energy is 6387.8,kWh
